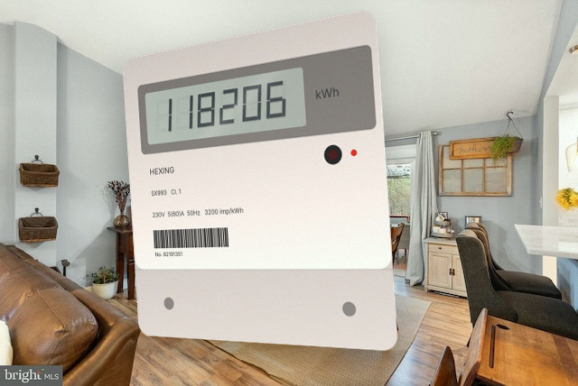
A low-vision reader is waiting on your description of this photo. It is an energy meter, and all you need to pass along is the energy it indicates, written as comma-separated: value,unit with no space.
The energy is 118206,kWh
